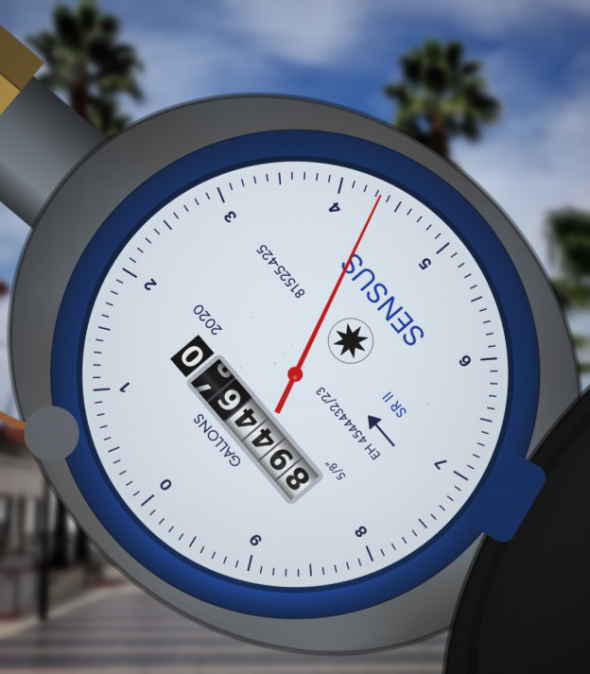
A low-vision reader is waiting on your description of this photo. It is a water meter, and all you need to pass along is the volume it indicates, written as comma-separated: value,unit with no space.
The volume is 8944674.3,gal
